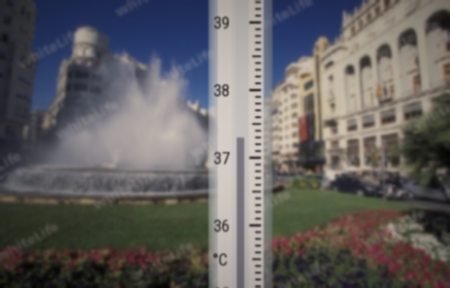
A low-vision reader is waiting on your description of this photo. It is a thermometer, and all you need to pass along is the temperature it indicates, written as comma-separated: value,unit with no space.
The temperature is 37.3,°C
